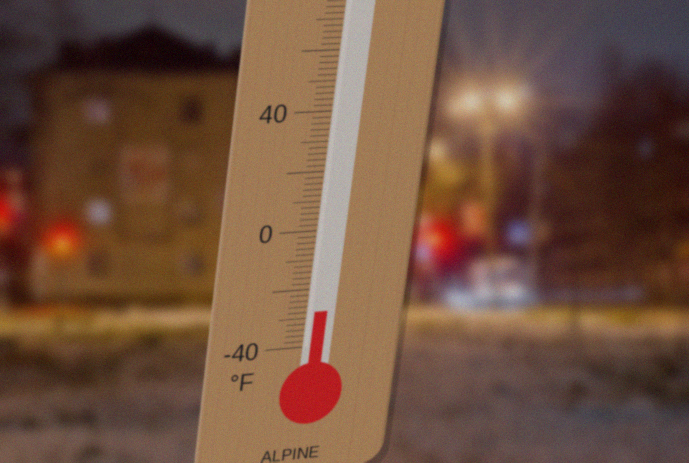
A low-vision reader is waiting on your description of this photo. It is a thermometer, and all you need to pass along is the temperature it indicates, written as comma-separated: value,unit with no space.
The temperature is -28,°F
